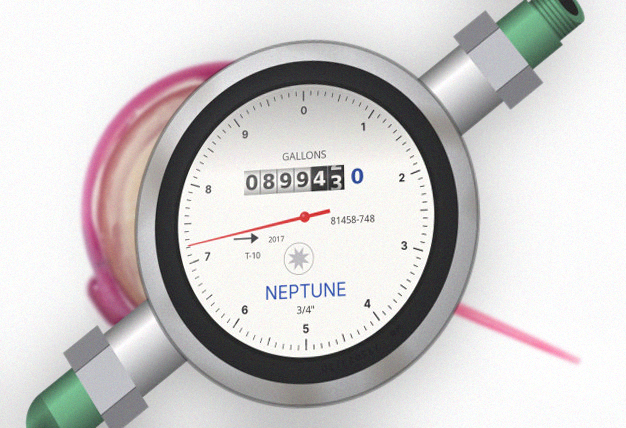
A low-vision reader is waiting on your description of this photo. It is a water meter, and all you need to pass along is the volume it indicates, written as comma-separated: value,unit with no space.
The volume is 899427.2,gal
